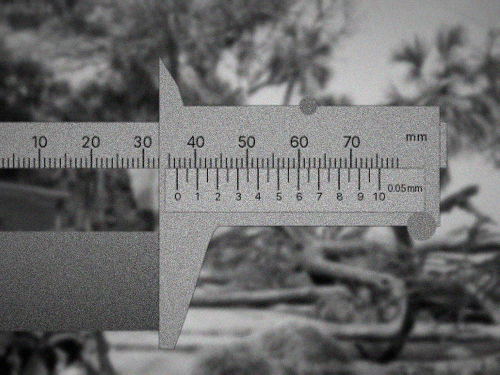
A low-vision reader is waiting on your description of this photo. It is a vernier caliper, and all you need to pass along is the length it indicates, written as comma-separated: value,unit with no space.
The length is 36.5,mm
